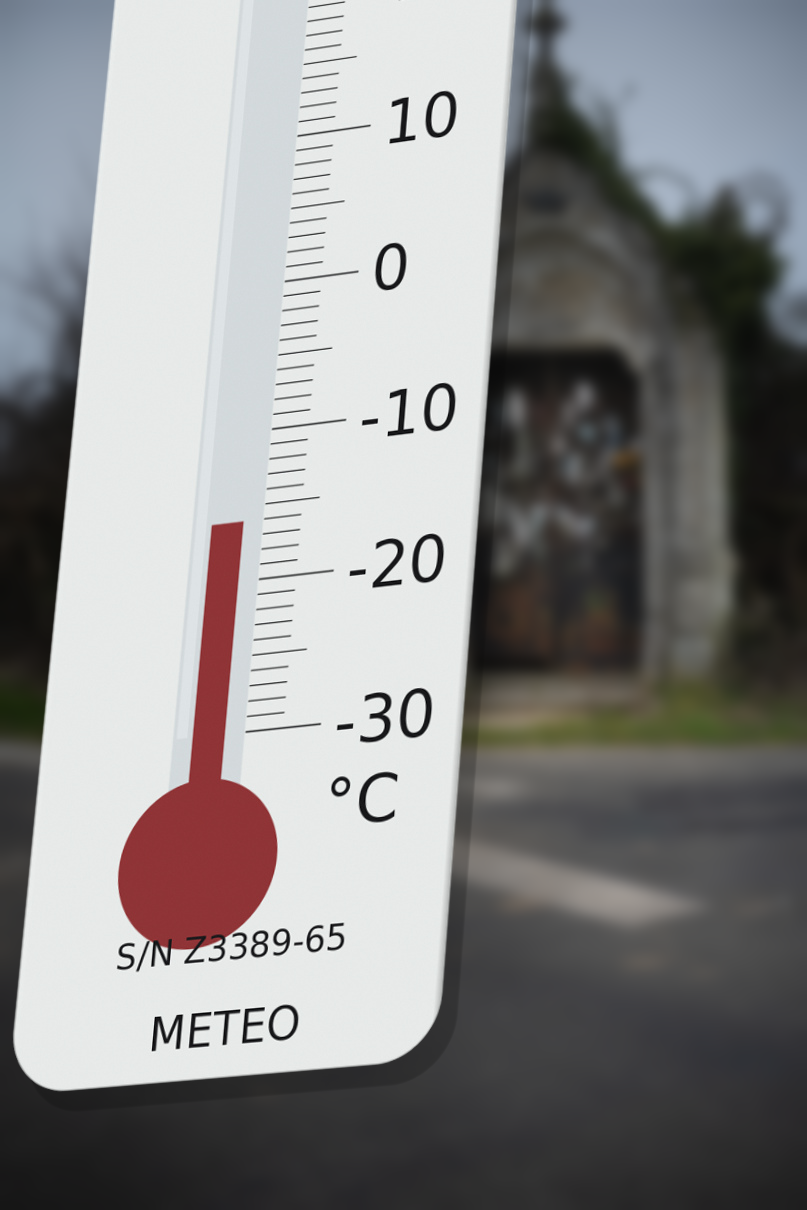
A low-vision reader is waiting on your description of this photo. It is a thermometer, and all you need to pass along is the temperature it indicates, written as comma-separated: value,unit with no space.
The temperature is -16,°C
